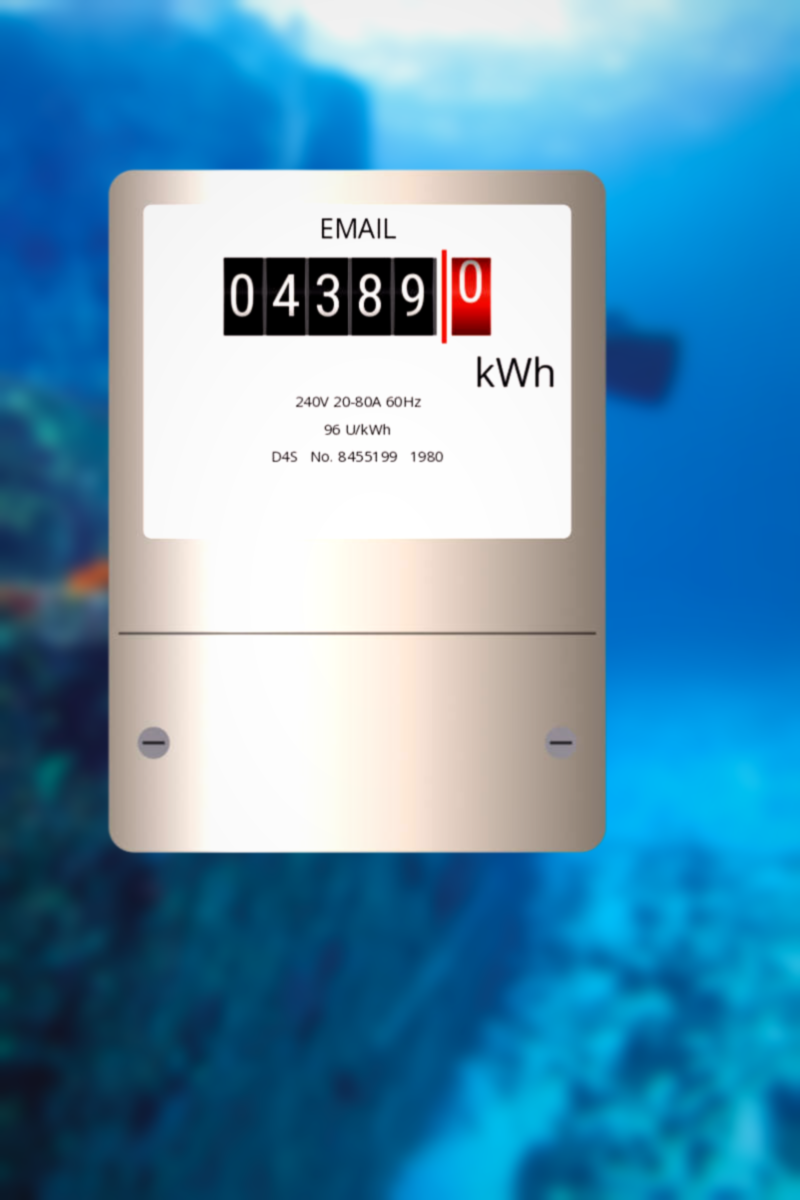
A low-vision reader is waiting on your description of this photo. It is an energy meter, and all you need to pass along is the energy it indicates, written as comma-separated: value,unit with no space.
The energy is 4389.0,kWh
